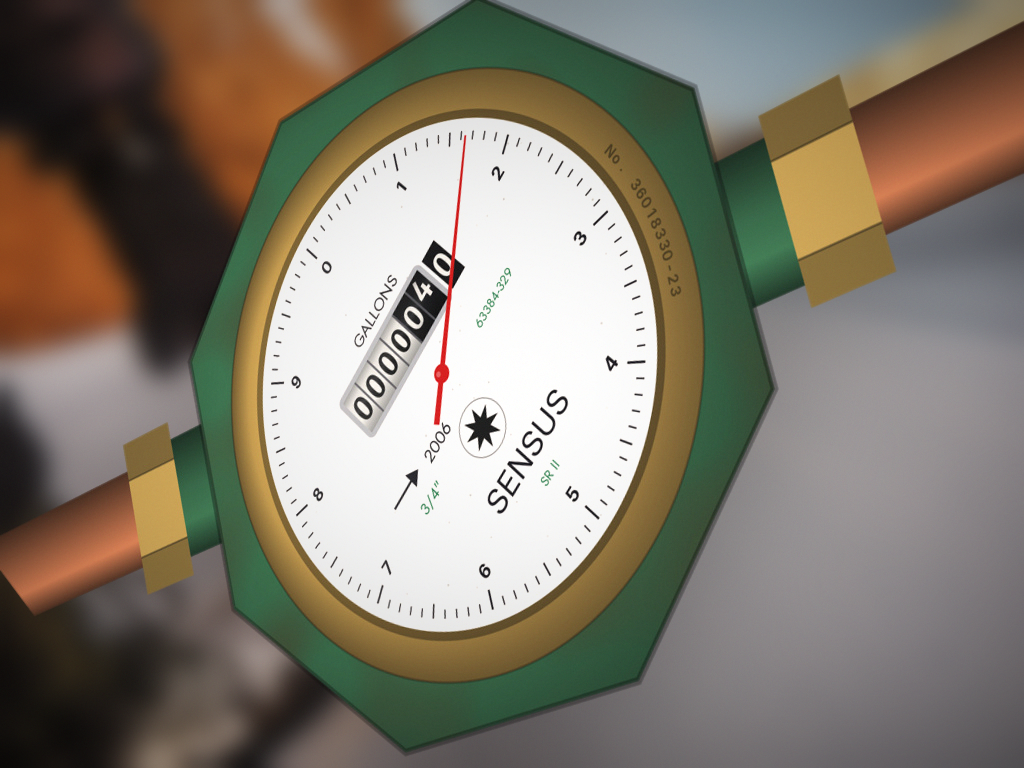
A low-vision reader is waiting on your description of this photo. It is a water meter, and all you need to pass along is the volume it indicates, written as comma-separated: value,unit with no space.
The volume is 41.6,gal
